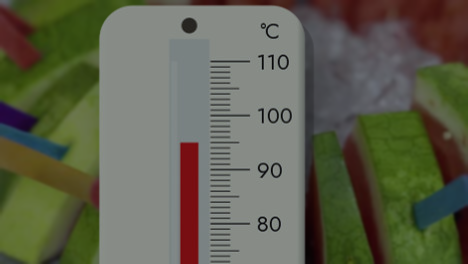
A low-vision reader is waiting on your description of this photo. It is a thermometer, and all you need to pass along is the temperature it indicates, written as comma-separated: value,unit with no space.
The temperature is 95,°C
